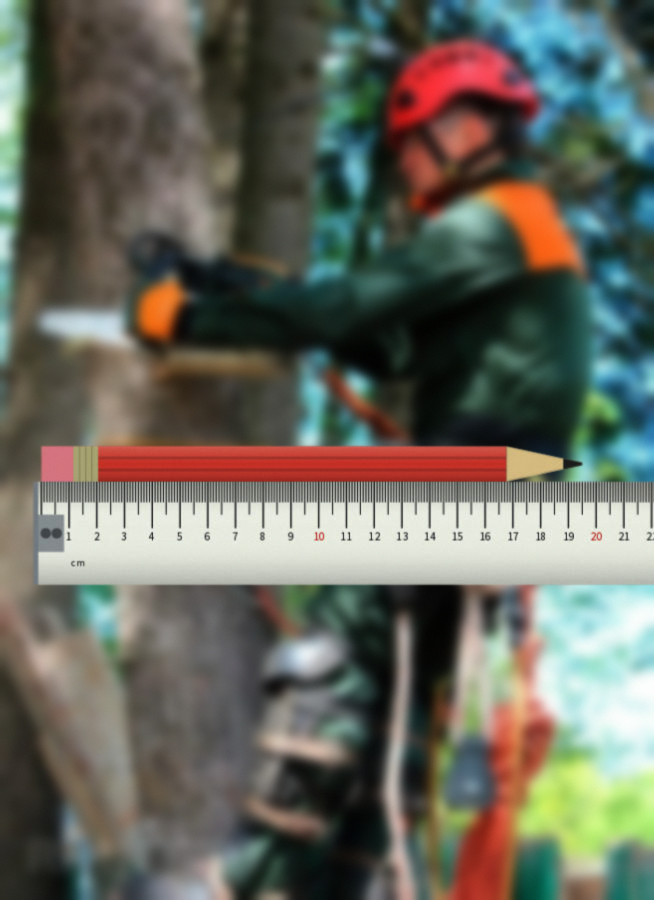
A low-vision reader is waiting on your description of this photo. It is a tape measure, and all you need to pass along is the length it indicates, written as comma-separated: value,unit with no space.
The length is 19.5,cm
